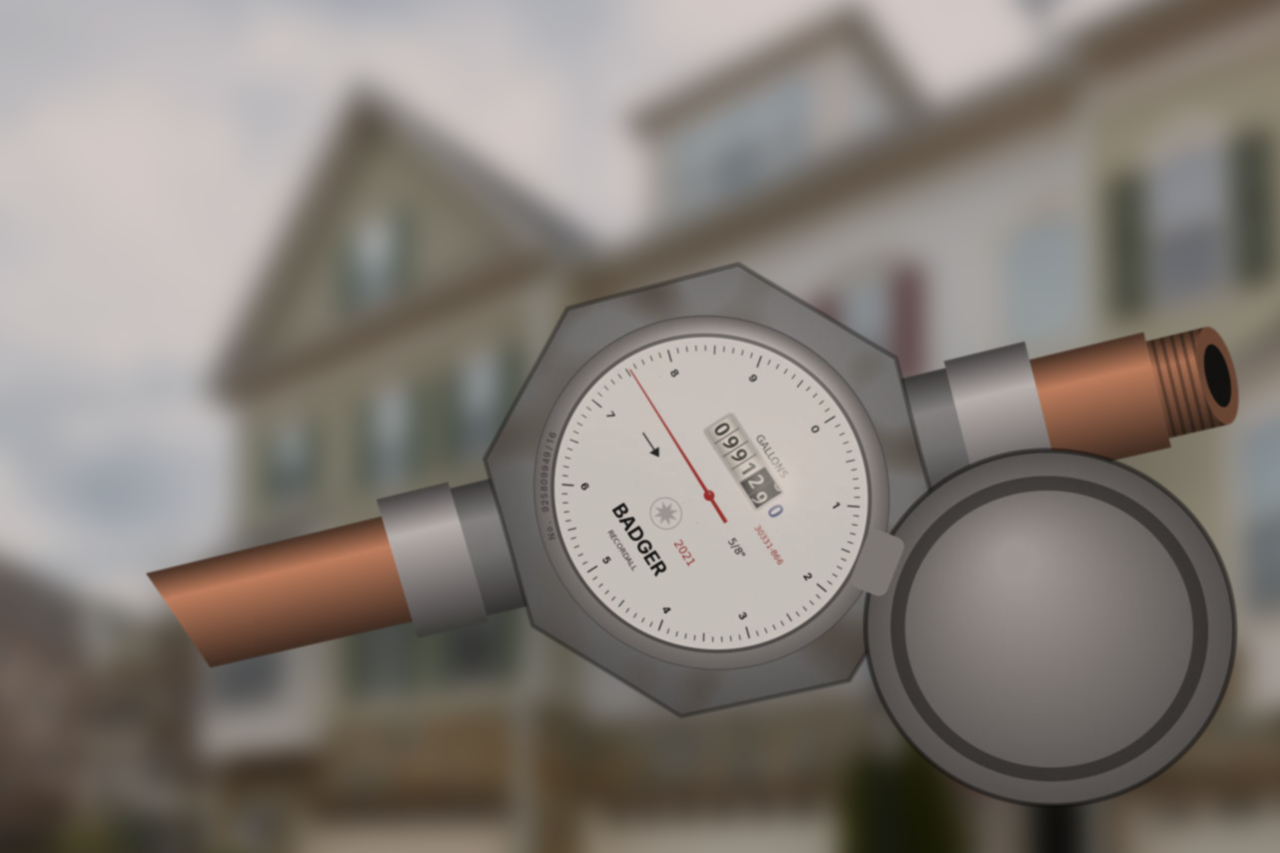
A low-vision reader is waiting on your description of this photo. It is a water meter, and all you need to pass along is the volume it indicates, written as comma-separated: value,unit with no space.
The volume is 991287.5,gal
